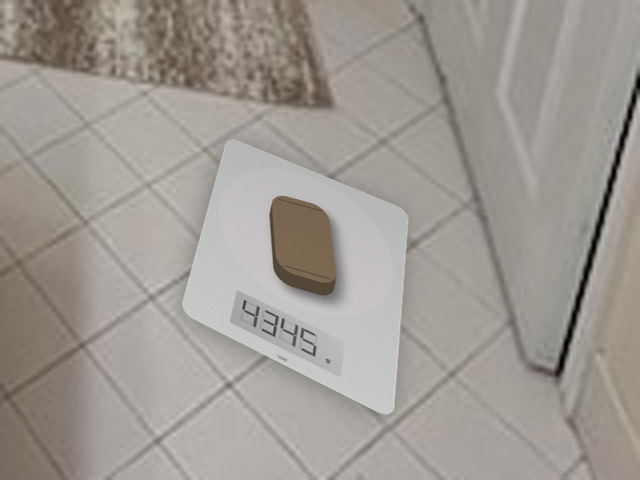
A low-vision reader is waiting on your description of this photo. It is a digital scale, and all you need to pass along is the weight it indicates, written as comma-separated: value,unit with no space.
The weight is 4345,g
